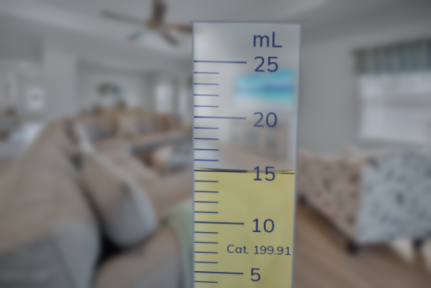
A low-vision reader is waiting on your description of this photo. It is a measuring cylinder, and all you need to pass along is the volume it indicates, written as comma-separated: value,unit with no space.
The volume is 15,mL
